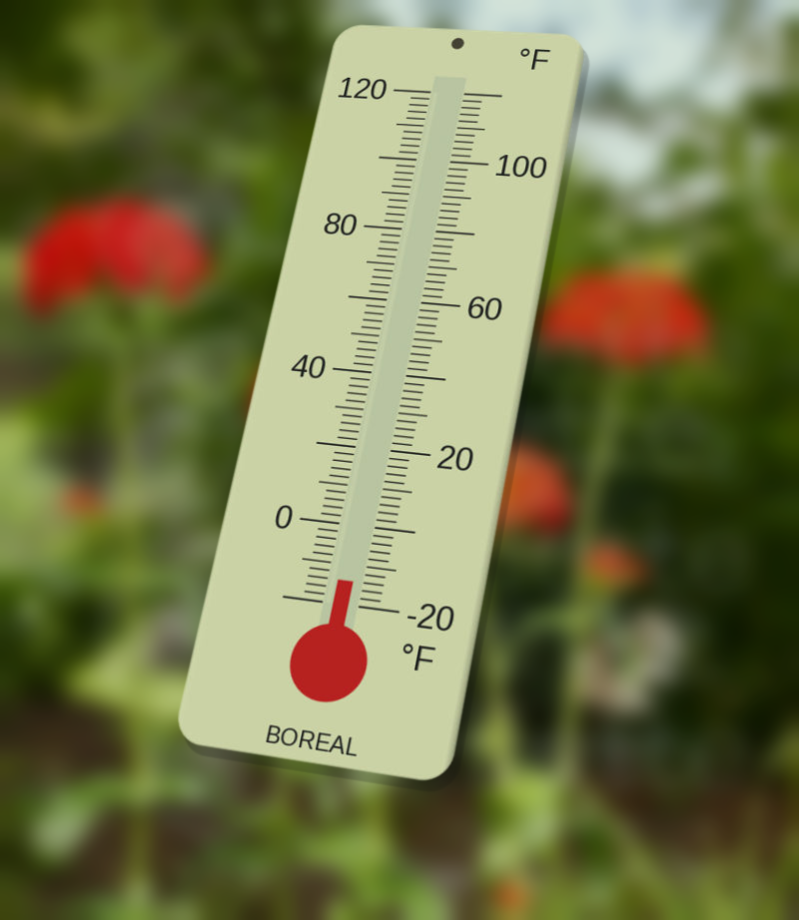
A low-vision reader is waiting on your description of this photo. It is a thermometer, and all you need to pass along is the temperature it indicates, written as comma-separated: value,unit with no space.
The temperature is -14,°F
